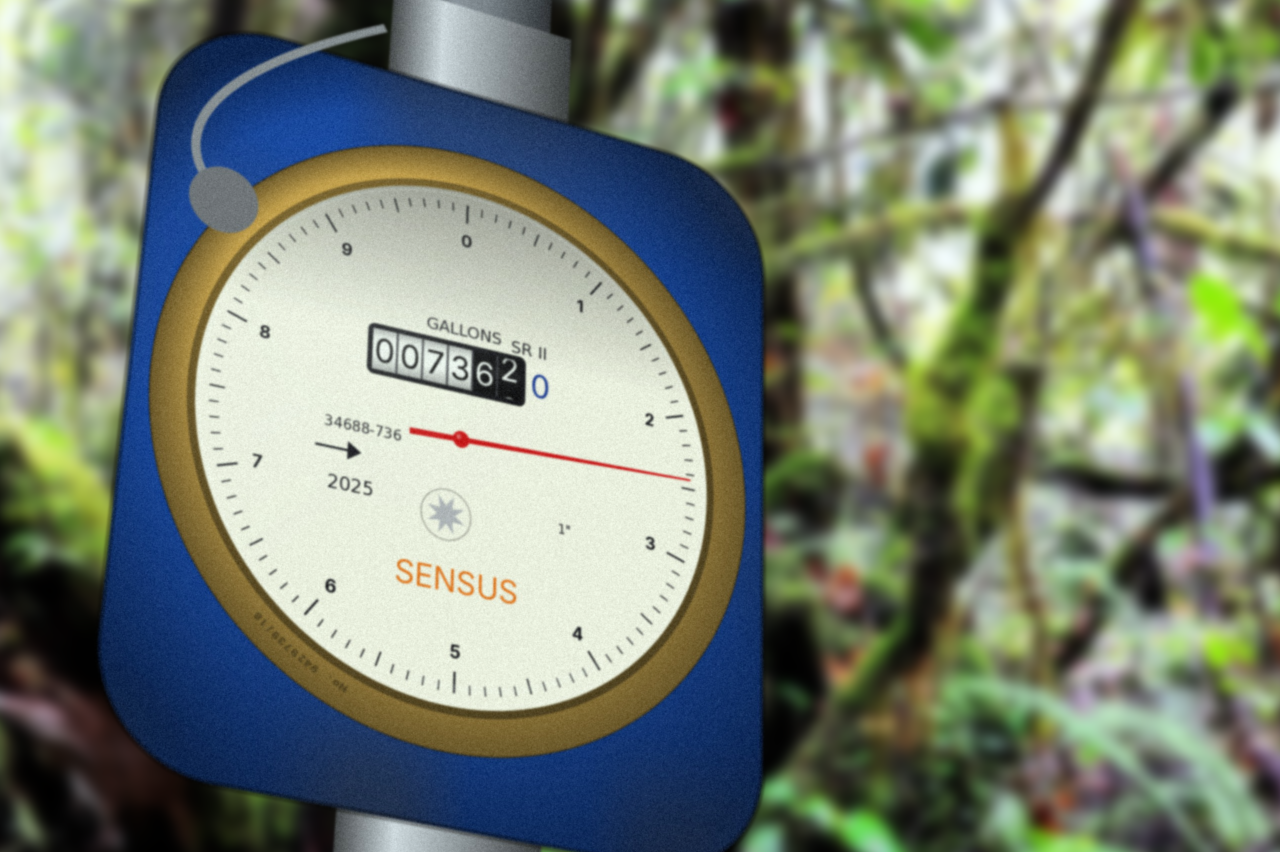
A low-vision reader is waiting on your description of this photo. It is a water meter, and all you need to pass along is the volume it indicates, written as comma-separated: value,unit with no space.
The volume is 73622.4,gal
